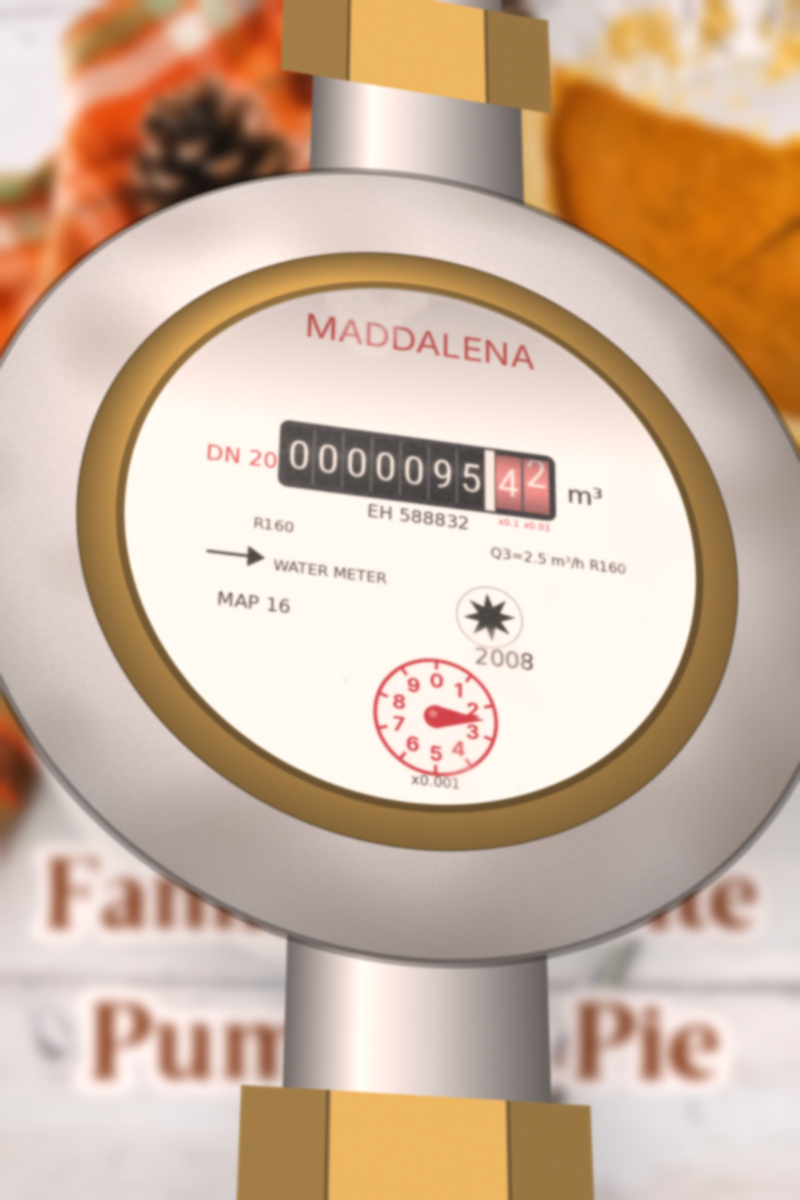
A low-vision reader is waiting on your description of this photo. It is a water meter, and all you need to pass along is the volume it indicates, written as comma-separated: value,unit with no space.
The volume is 95.422,m³
